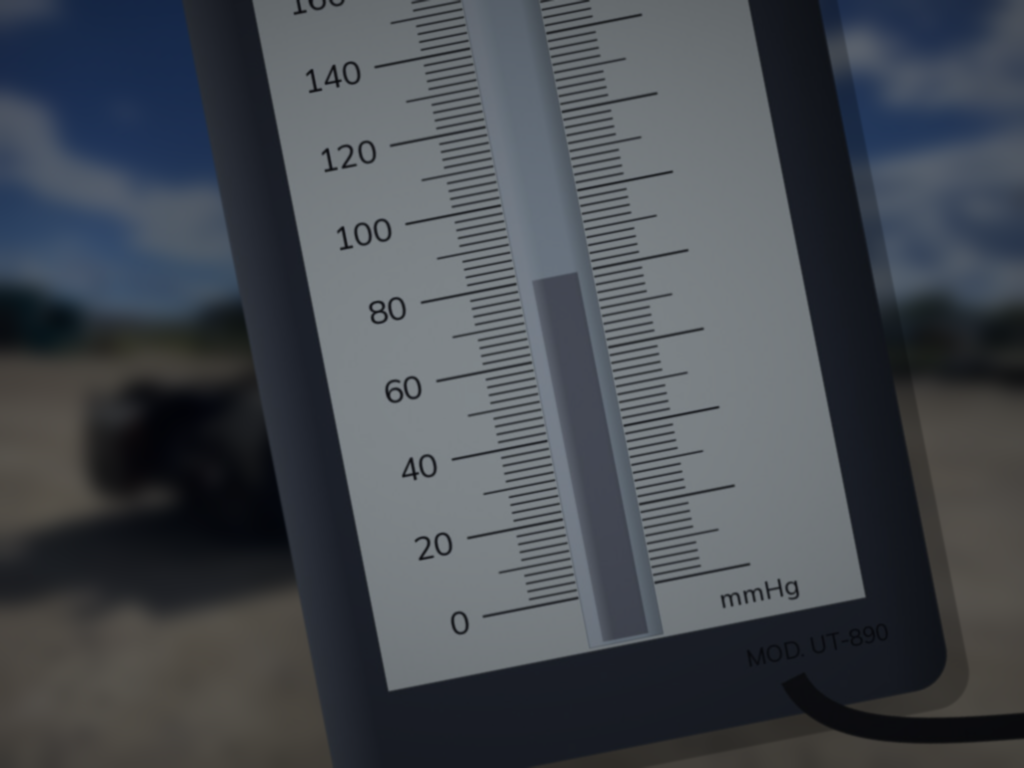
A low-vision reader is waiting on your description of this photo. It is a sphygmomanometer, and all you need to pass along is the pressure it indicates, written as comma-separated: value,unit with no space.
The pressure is 80,mmHg
